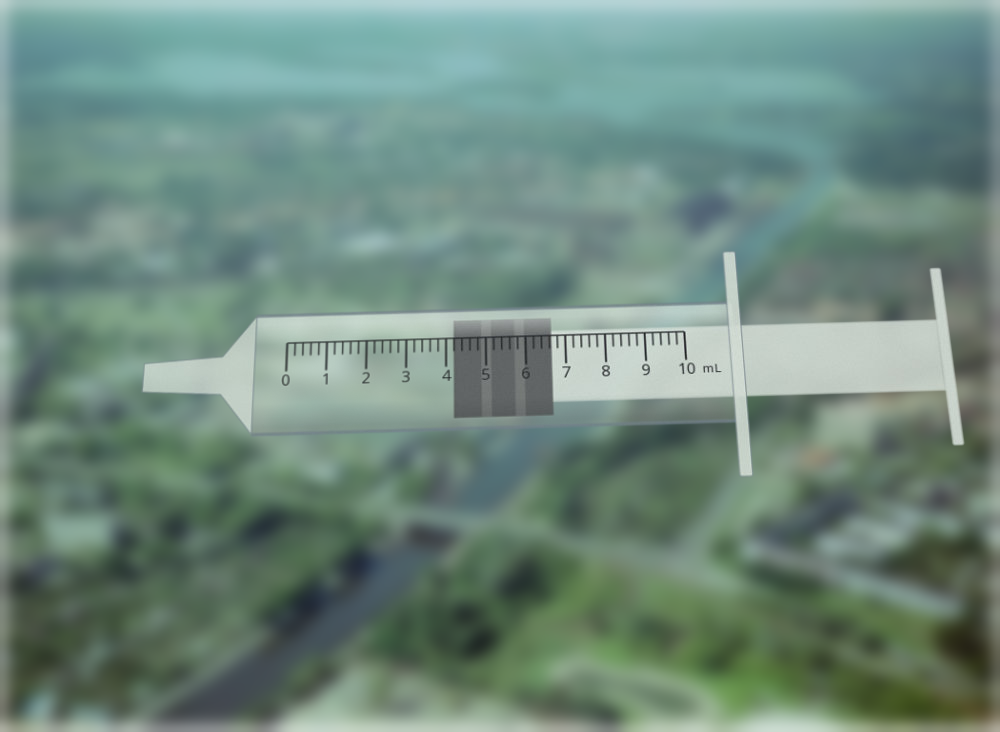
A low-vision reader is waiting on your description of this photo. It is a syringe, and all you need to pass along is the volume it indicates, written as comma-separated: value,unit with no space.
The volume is 4.2,mL
